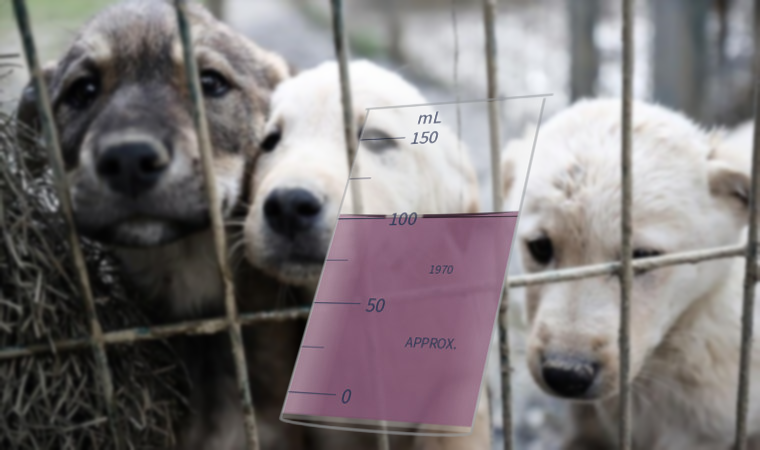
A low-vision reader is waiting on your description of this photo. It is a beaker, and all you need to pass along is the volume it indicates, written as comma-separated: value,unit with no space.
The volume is 100,mL
